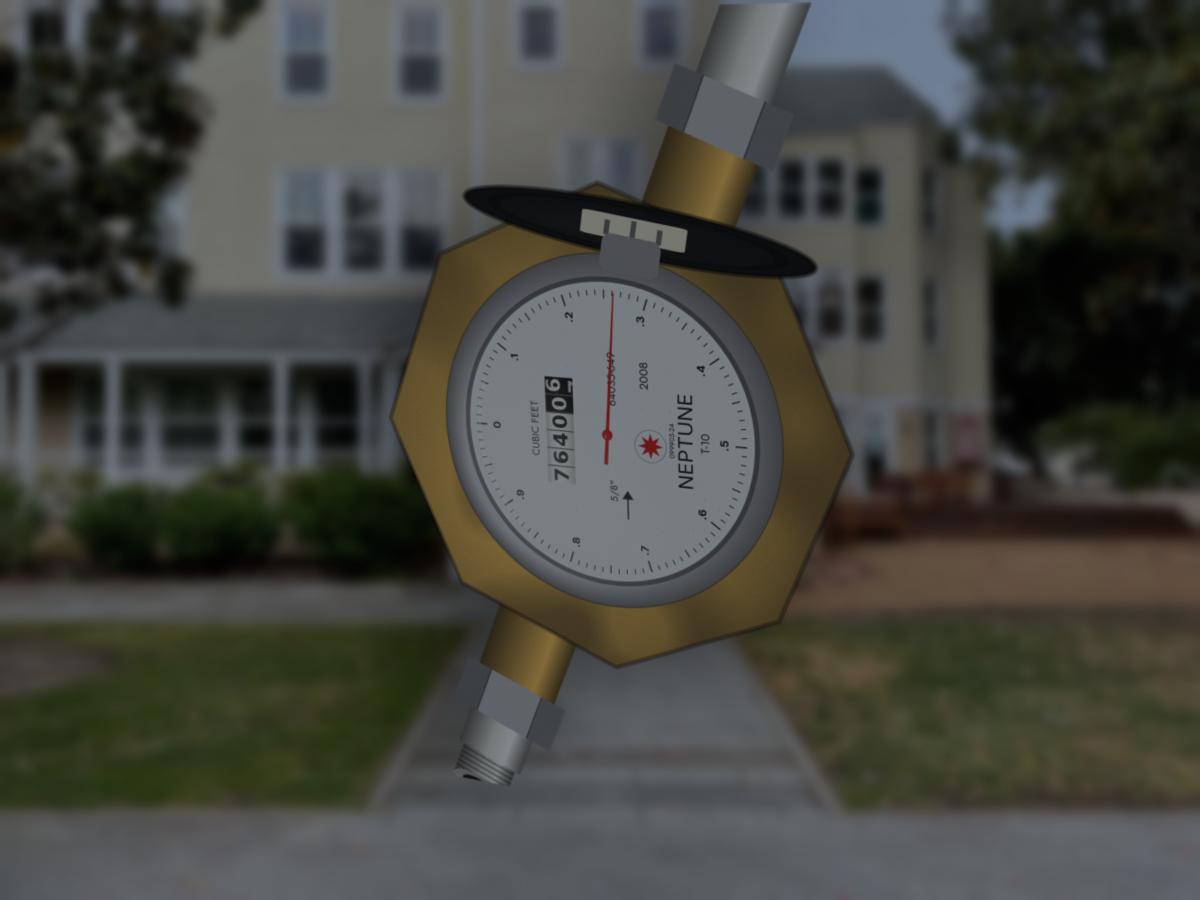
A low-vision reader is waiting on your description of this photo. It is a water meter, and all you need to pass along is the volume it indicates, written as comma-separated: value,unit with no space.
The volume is 764006.26,ft³
